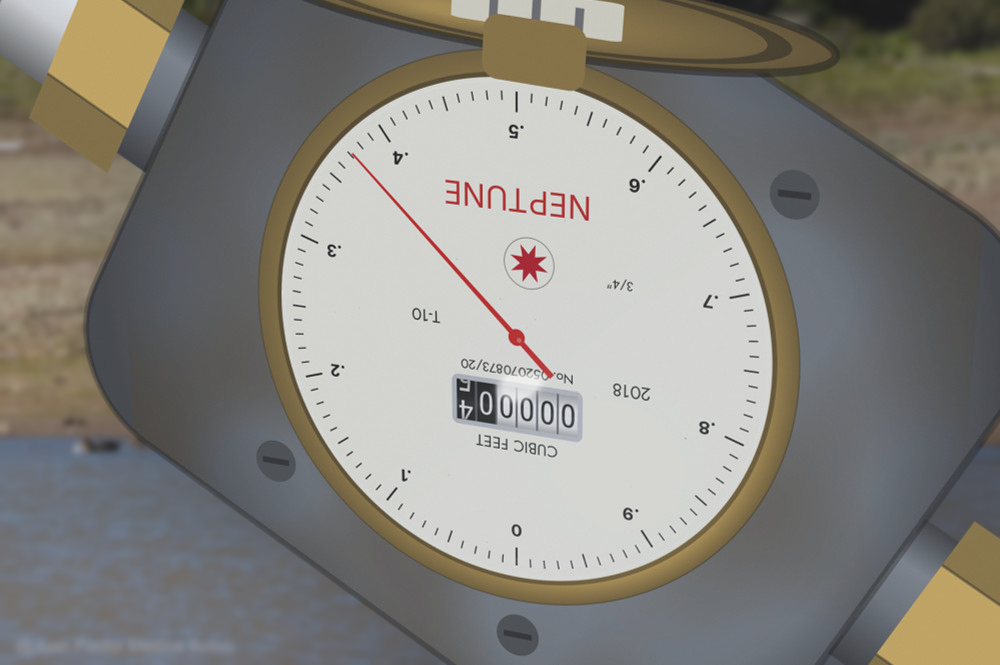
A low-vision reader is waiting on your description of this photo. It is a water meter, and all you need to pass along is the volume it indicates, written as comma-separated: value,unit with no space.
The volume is 4.37,ft³
